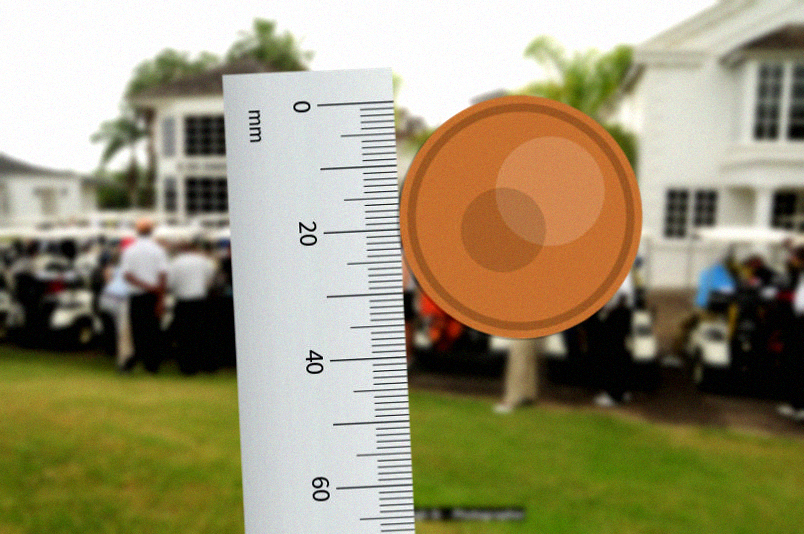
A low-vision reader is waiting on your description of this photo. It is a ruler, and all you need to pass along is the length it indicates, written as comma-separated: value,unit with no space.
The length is 38,mm
